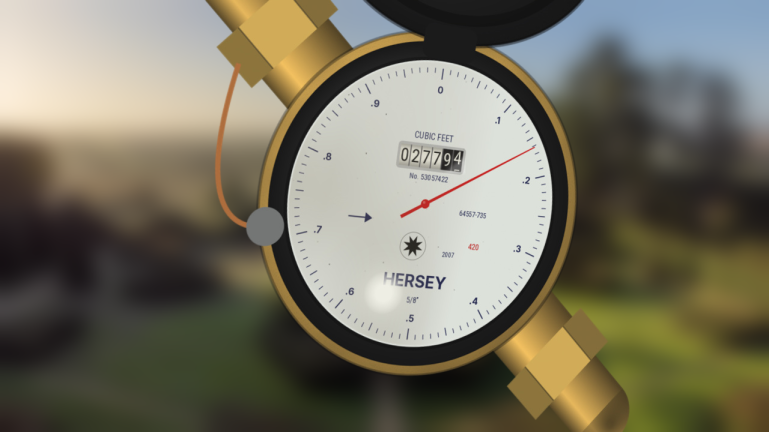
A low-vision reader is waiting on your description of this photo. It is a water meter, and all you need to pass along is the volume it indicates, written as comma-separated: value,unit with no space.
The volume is 27794.16,ft³
